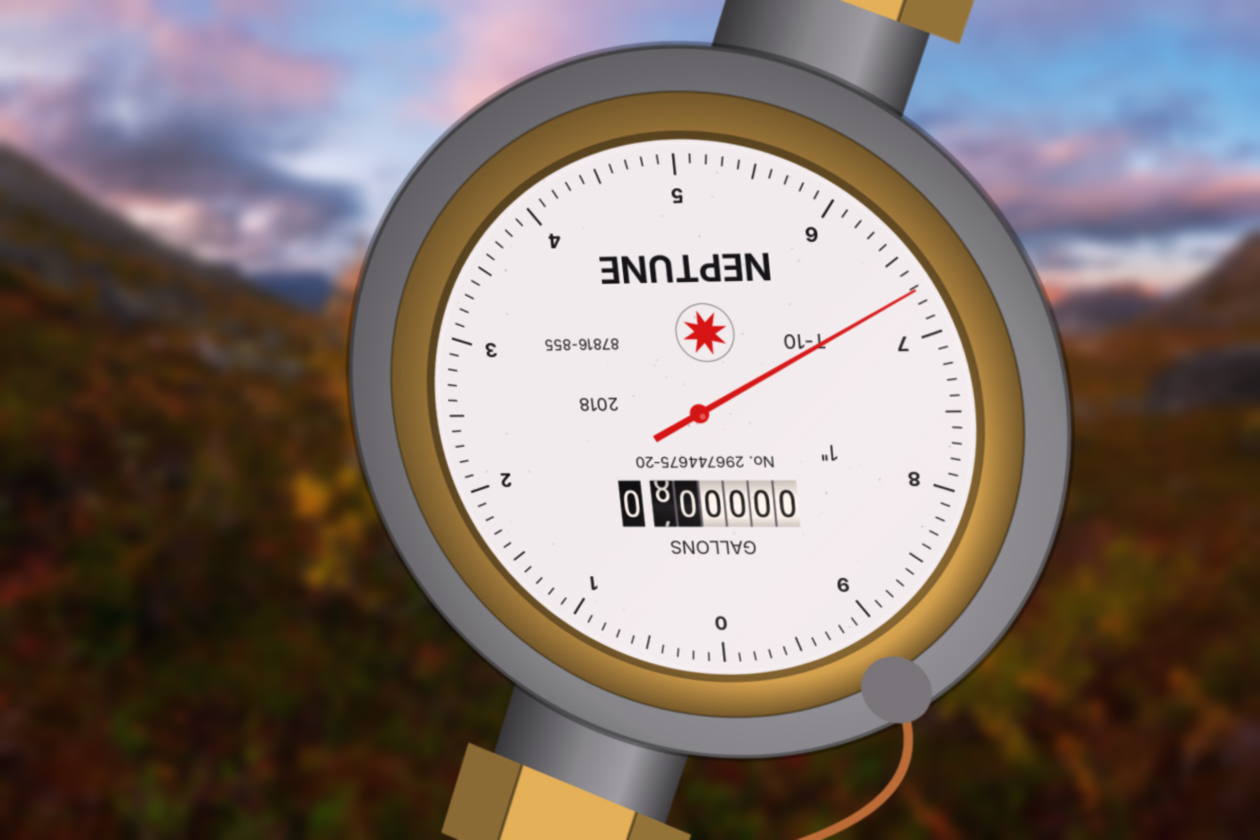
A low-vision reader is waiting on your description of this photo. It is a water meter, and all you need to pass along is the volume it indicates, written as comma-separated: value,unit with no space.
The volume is 76.7,gal
